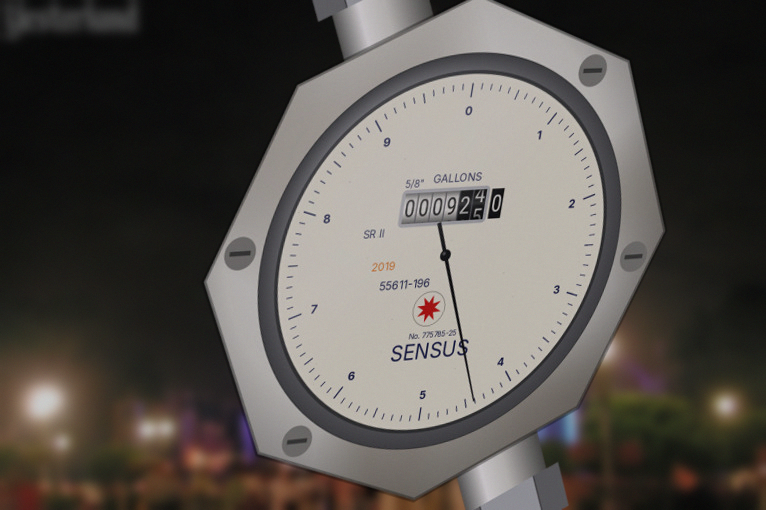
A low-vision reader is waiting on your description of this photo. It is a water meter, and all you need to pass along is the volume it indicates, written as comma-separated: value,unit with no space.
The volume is 9244.4,gal
